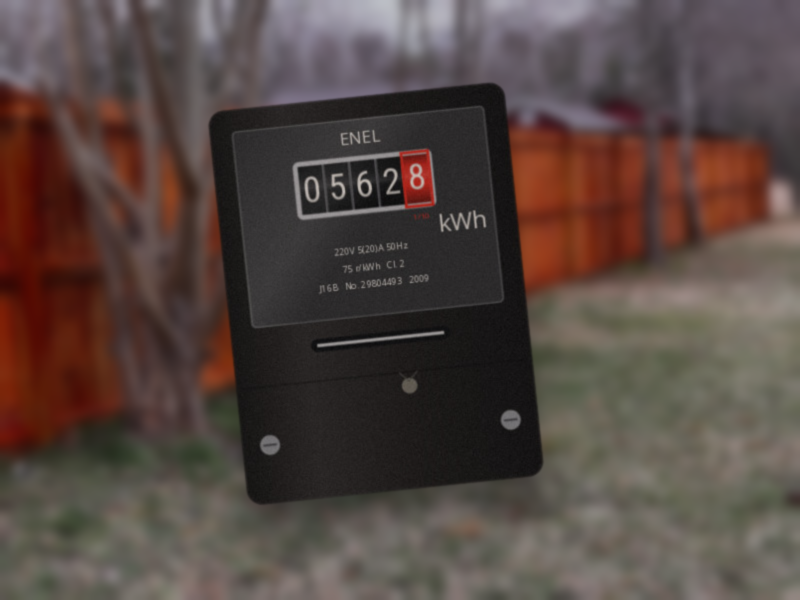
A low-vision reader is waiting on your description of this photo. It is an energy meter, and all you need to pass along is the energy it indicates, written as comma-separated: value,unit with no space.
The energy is 562.8,kWh
